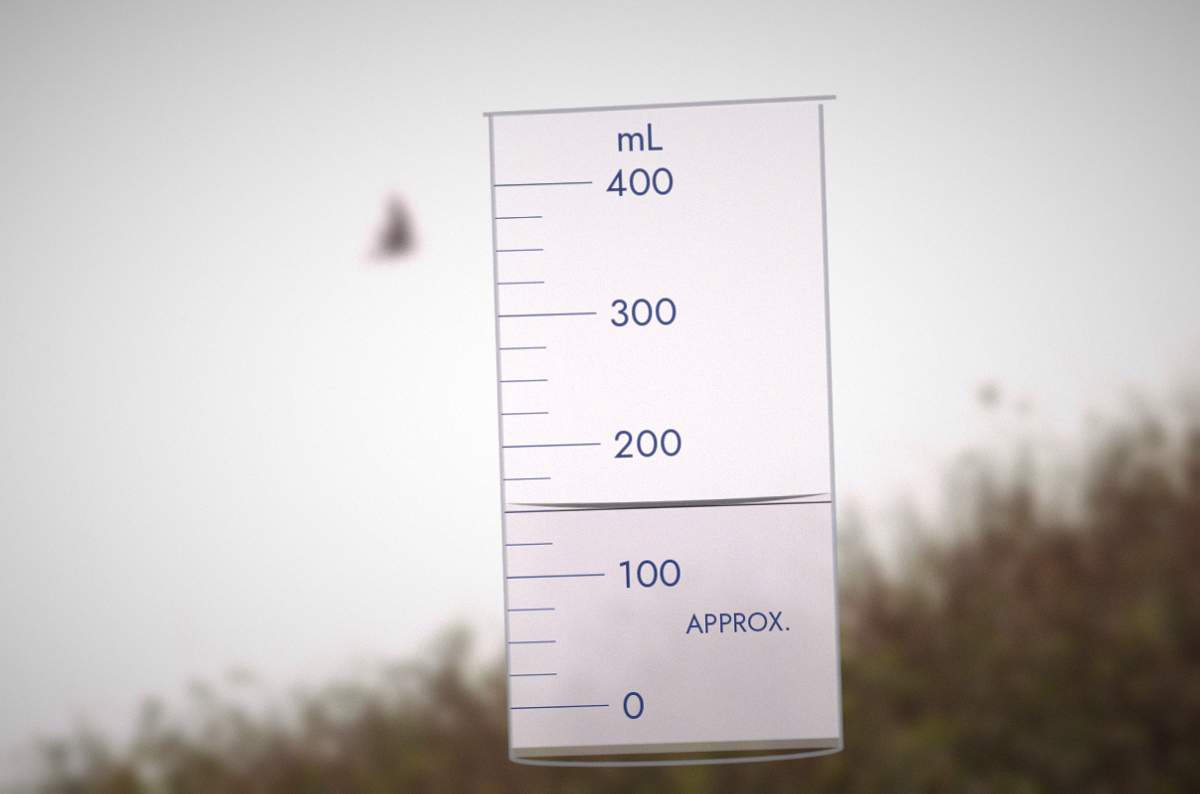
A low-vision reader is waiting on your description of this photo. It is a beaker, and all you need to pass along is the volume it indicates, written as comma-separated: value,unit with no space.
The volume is 150,mL
